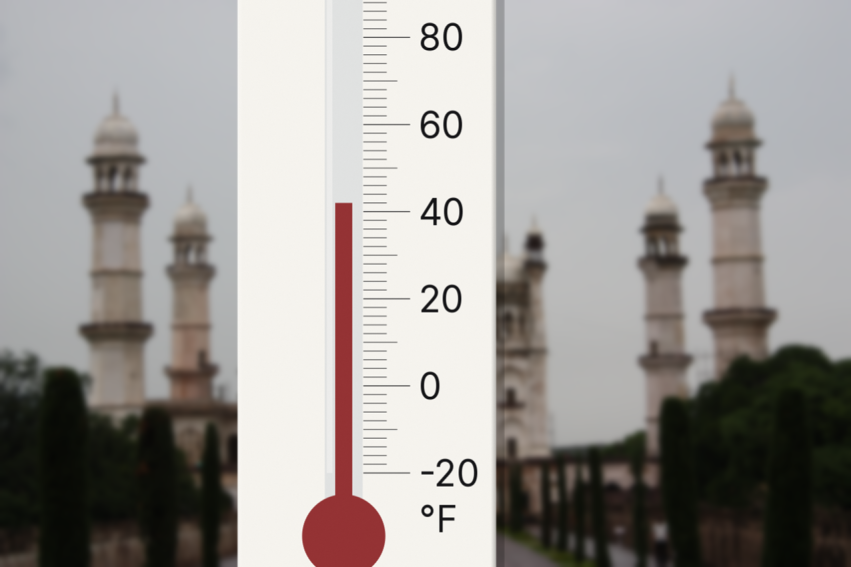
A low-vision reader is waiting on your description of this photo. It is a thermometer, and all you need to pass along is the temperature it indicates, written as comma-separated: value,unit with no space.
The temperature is 42,°F
